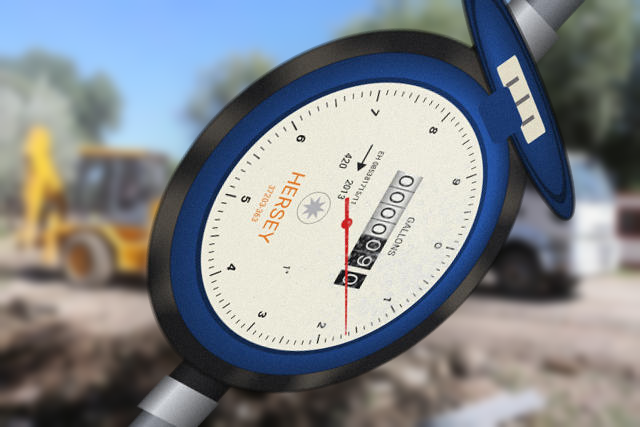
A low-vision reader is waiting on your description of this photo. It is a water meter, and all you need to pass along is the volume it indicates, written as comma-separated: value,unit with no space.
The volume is 91.6,gal
